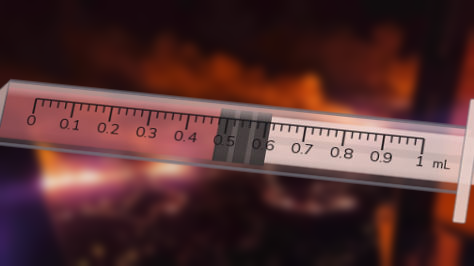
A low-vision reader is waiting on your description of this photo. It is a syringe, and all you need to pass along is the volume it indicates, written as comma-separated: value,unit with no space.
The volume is 0.48,mL
